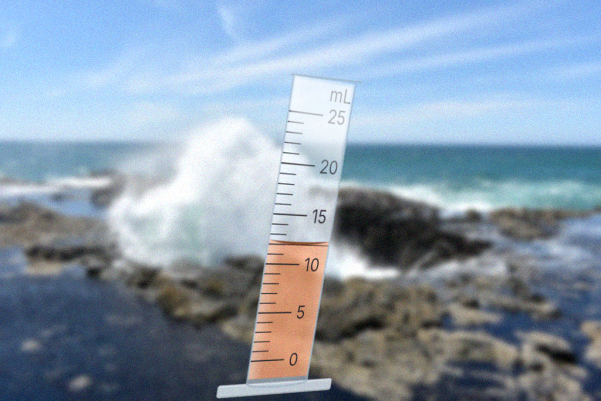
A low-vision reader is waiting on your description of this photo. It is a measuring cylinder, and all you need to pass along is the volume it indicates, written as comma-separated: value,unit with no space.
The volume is 12,mL
